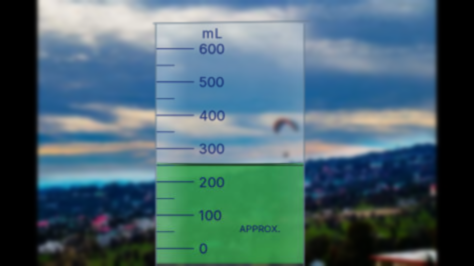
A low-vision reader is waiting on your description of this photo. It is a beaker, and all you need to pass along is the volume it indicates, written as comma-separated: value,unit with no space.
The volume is 250,mL
